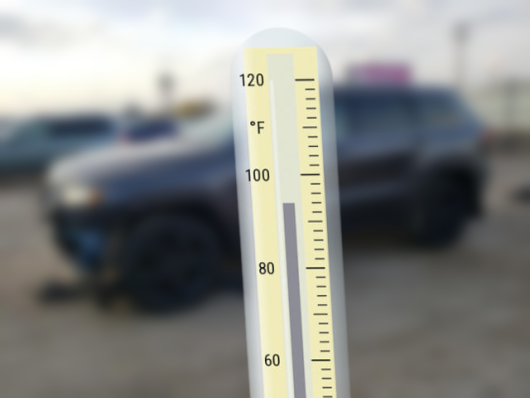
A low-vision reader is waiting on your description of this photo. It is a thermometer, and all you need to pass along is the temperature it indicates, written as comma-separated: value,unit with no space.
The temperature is 94,°F
